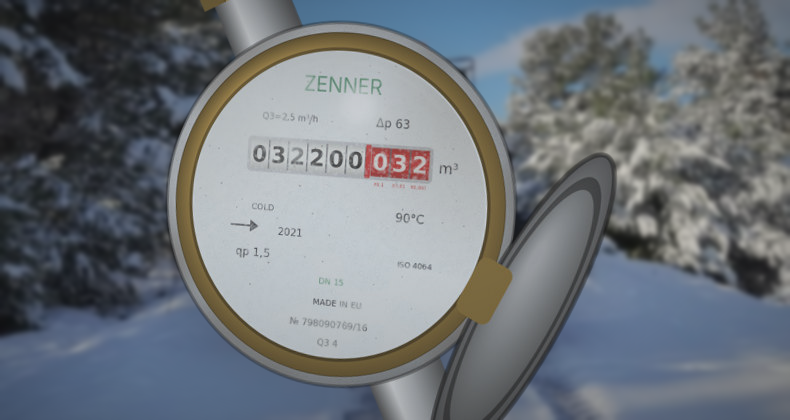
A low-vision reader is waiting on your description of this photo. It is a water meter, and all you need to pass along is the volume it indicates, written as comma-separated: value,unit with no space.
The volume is 32200.032,m³
